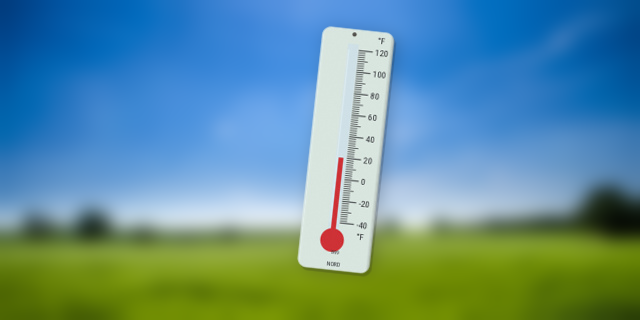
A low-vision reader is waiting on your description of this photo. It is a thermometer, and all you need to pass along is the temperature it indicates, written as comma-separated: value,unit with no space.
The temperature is 20,°F
